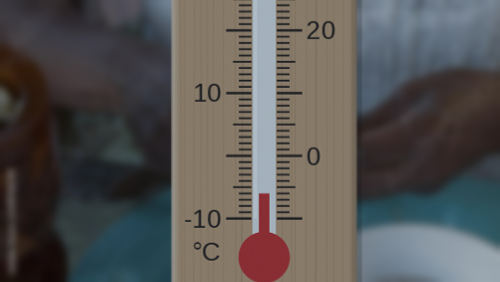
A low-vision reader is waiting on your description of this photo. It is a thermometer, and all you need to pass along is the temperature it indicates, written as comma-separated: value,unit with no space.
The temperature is -6,°C
